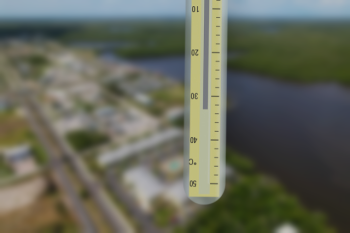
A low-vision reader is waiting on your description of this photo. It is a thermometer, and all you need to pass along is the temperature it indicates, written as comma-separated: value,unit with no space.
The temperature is 33,°C
